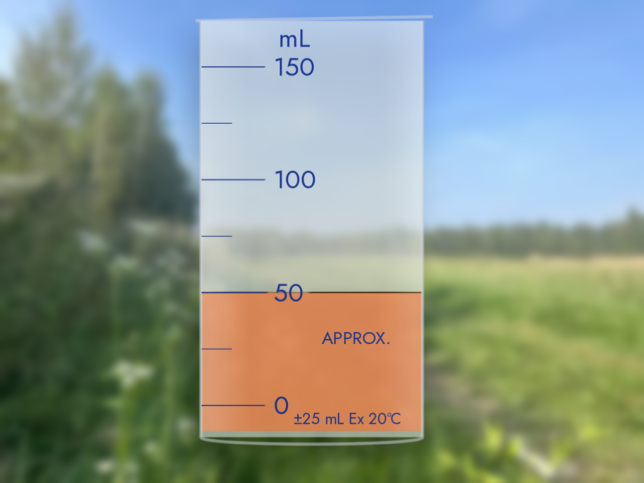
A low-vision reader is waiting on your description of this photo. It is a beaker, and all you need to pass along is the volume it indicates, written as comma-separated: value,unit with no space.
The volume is 50,mL
